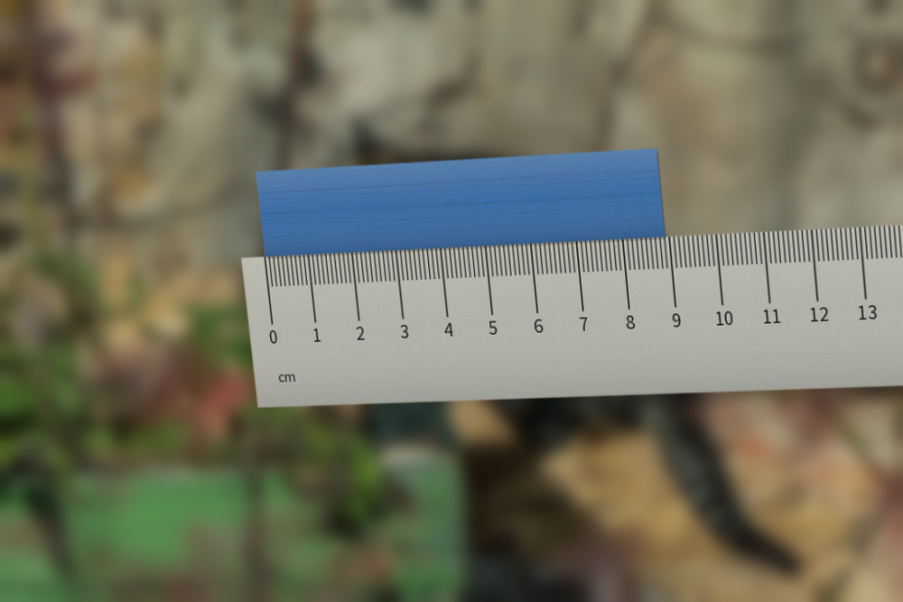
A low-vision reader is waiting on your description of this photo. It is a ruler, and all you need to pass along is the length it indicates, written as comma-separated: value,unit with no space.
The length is 8.9,cm
